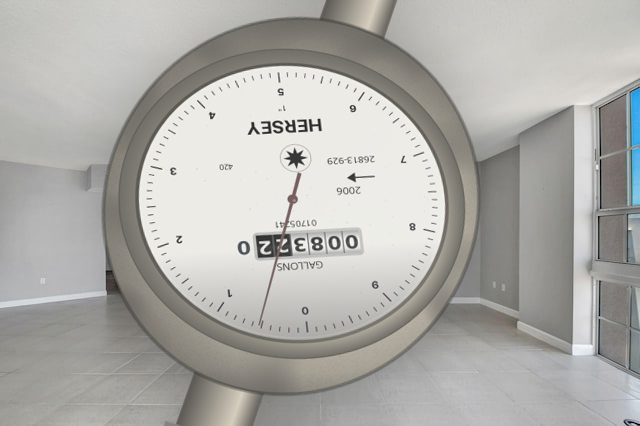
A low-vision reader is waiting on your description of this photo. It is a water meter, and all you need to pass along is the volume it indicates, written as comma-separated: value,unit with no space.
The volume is 83220.5,gal
